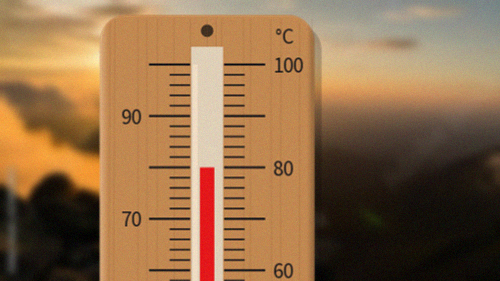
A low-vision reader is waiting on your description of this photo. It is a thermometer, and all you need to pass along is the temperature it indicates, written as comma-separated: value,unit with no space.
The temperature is 80,°C
